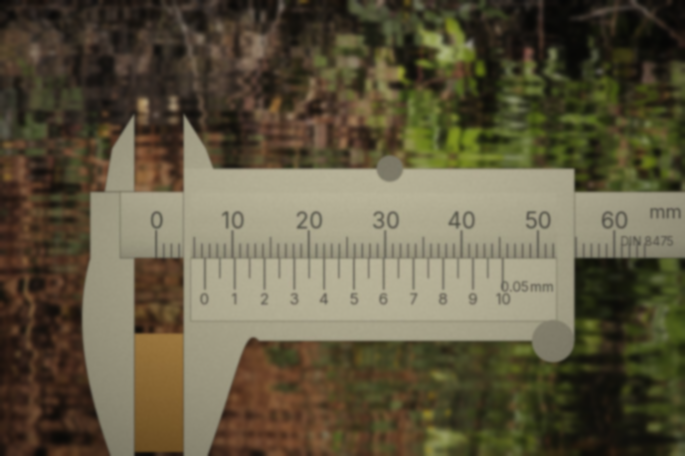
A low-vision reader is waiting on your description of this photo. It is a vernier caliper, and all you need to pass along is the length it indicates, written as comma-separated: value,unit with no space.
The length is 6.4,mm
